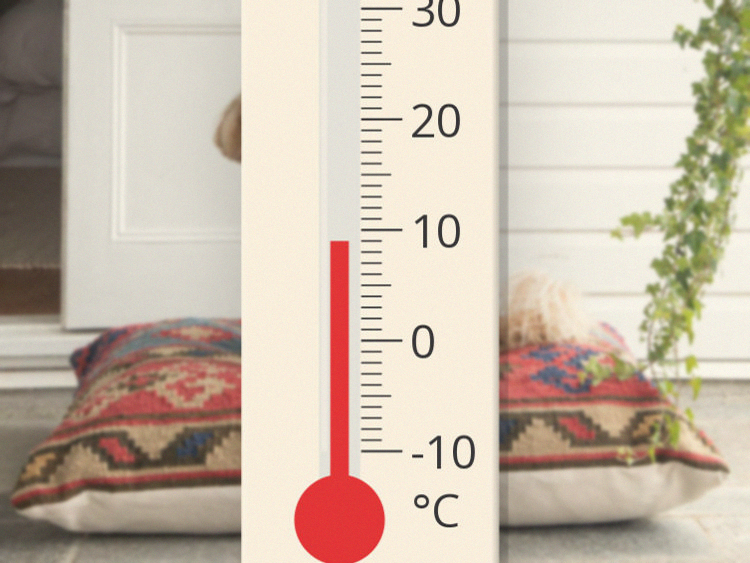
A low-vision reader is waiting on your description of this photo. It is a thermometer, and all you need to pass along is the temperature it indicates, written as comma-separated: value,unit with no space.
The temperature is 9,°C
